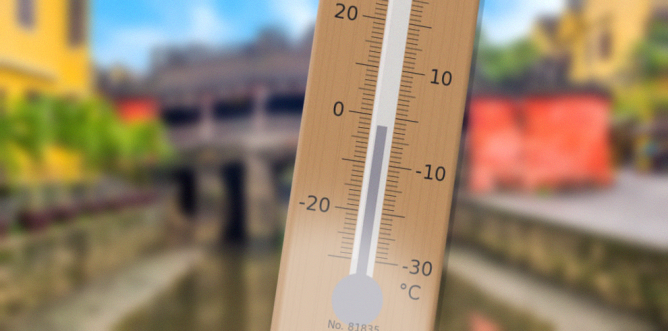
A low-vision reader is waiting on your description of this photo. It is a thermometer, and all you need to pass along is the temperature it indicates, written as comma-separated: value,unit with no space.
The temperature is -2,°C
